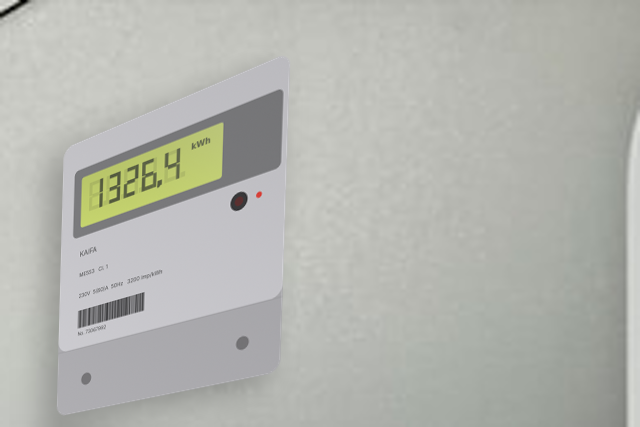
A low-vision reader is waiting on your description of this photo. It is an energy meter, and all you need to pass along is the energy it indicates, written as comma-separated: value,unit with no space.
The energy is 1326.4,kWh
